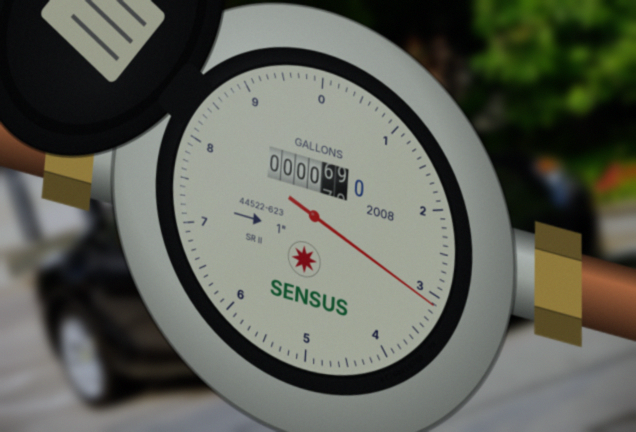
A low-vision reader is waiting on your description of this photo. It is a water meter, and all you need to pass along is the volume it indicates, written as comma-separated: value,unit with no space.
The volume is 693.1,gal
